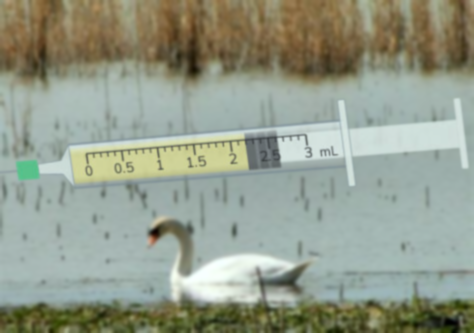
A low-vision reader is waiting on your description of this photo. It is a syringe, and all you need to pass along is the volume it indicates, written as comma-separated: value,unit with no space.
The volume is 2.2,mL
